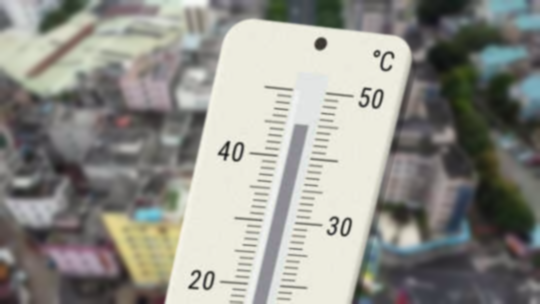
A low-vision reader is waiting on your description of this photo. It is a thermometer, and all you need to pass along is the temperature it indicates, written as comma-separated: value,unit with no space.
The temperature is 45,°C
